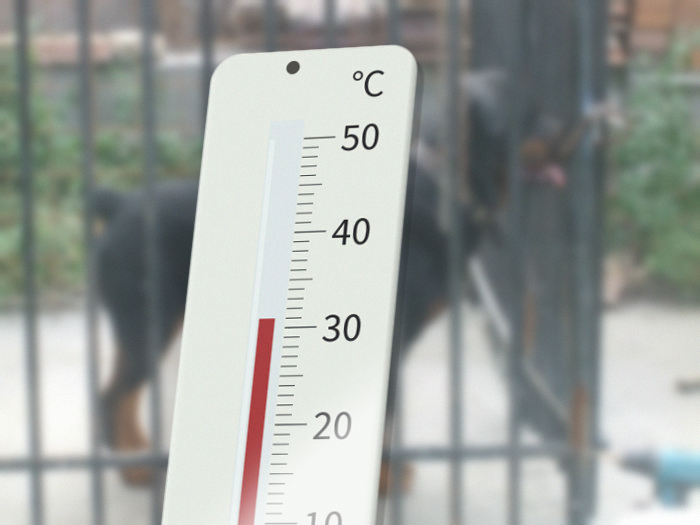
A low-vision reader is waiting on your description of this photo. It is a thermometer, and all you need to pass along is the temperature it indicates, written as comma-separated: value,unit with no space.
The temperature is 31,°C
